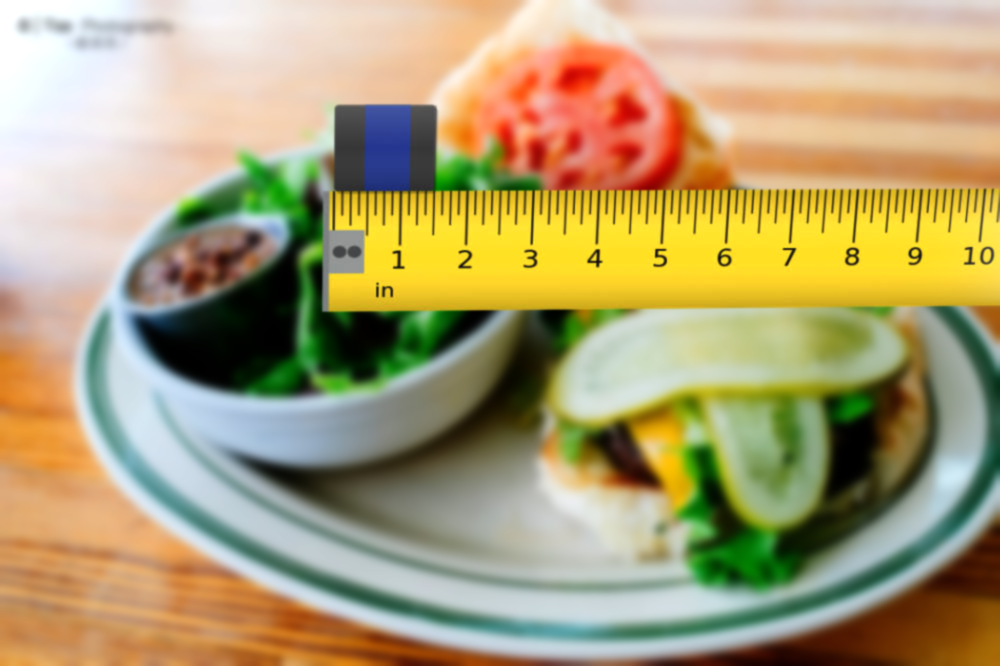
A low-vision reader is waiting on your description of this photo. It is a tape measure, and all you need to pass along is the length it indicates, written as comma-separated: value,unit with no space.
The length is 1.5,in
